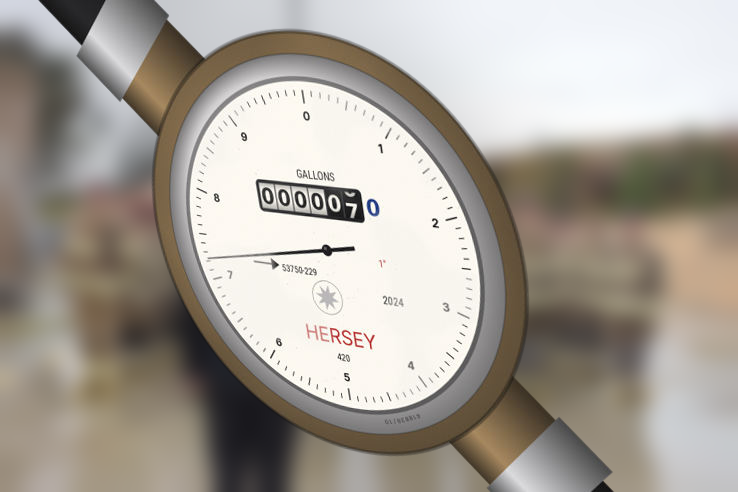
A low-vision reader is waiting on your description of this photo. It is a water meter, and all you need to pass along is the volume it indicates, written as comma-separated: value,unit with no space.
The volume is 67.2,gal
